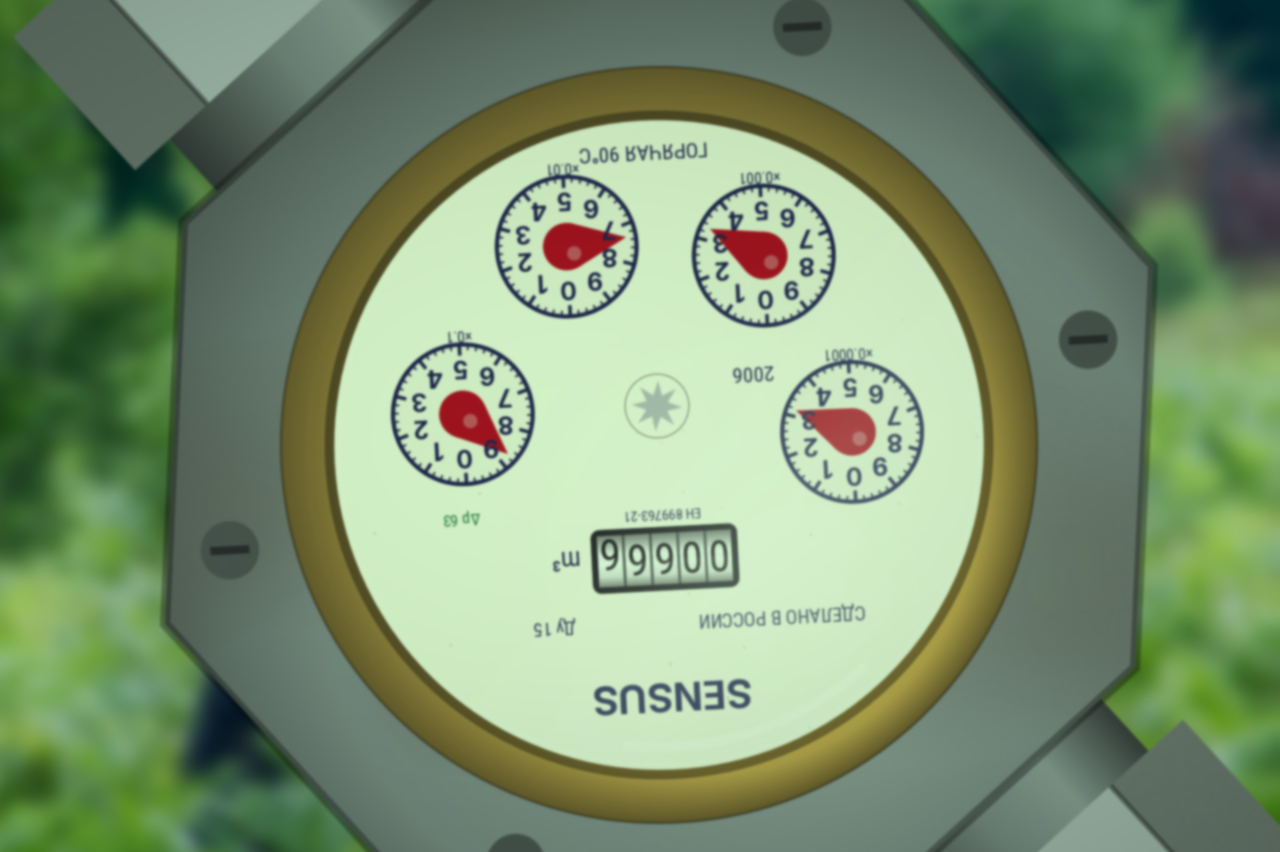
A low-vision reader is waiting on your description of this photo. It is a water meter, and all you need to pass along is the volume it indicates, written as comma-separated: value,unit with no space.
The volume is 665.8733,m³
